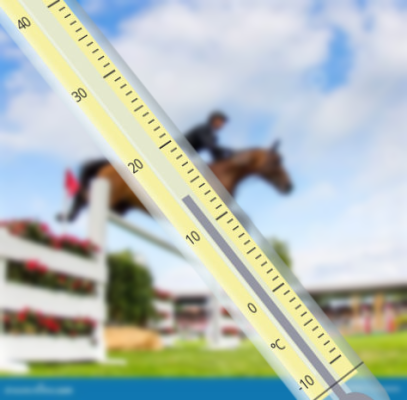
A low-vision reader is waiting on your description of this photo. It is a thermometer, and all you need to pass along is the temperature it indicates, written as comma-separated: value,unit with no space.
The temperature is 14,°C
